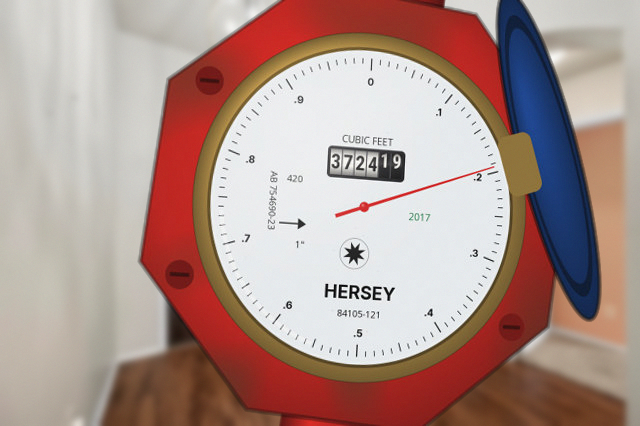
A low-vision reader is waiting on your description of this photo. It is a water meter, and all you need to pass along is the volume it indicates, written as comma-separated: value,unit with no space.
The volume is 372419.19,ft³
